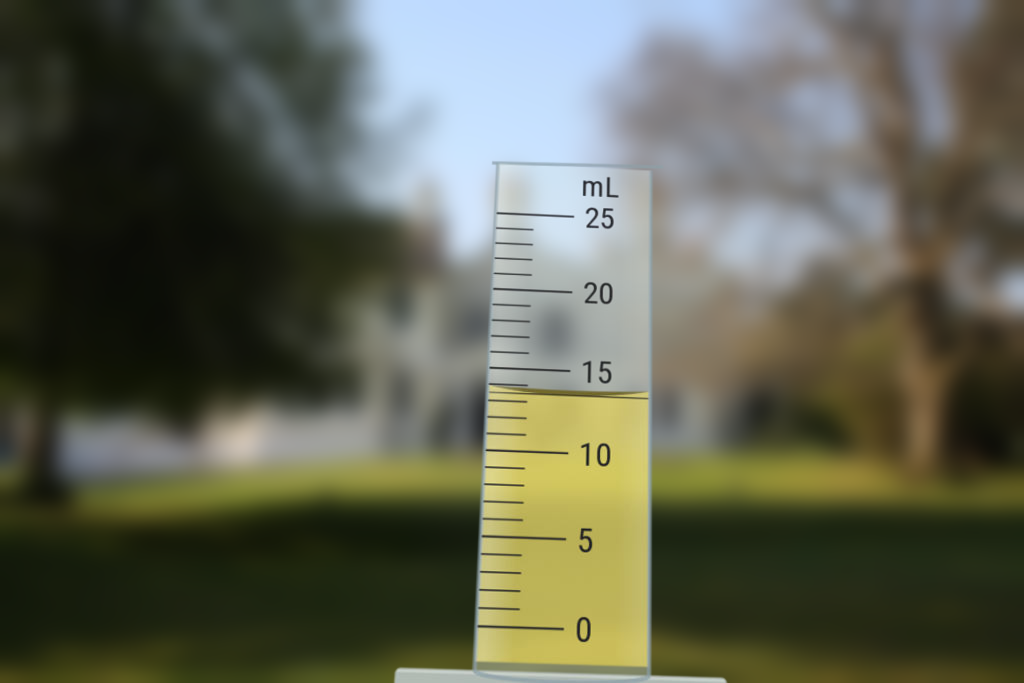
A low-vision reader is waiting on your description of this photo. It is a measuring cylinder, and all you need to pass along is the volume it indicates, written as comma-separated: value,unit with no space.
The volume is 13.5,mL
